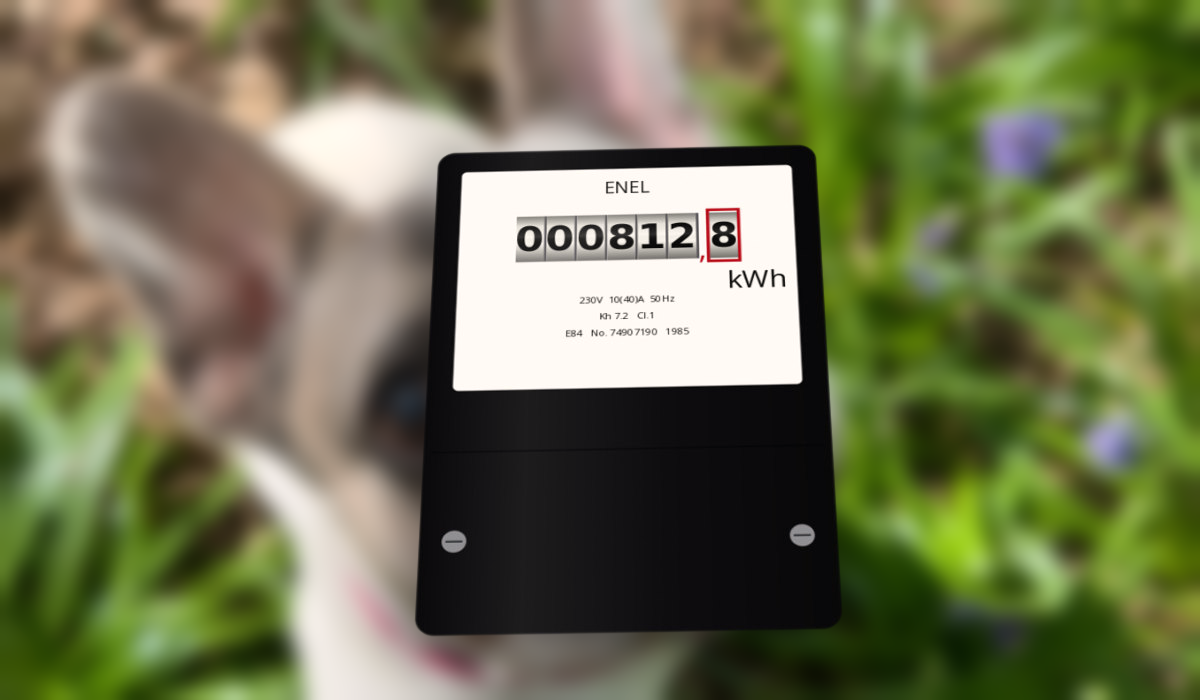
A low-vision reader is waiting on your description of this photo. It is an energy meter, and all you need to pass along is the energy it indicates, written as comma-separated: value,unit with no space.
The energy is 812.8,kWh
